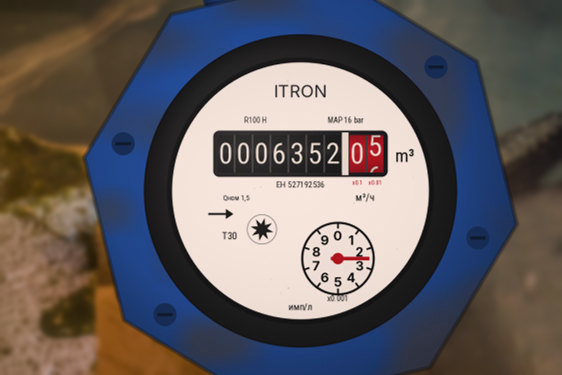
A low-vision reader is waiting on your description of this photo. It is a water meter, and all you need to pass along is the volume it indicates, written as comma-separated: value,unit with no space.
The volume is 6352.052,m³
